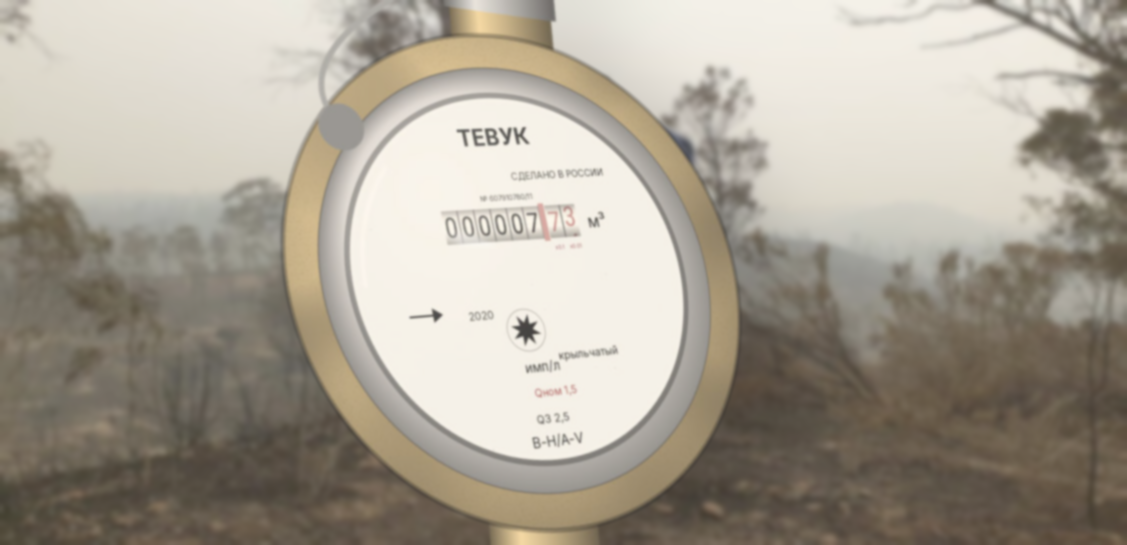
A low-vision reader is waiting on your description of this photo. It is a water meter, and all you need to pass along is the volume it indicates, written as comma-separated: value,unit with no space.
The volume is 7.73,m³
